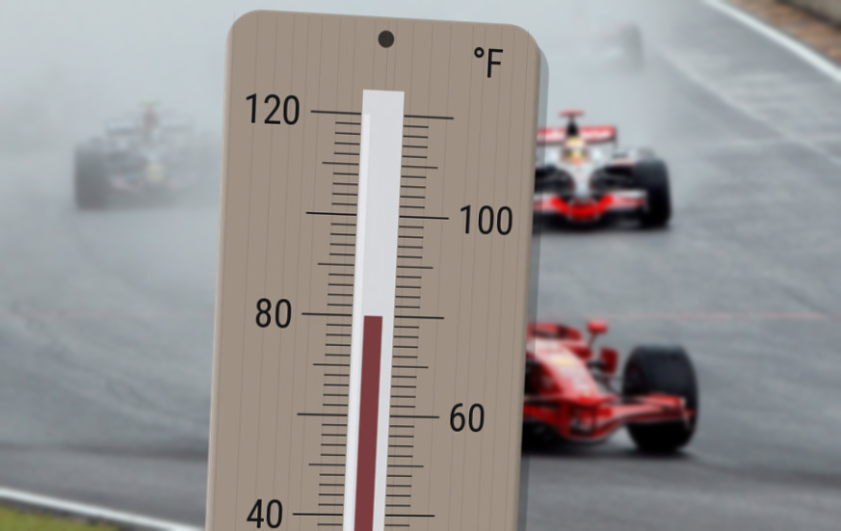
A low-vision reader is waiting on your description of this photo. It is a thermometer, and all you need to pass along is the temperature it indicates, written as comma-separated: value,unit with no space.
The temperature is 80,°F
